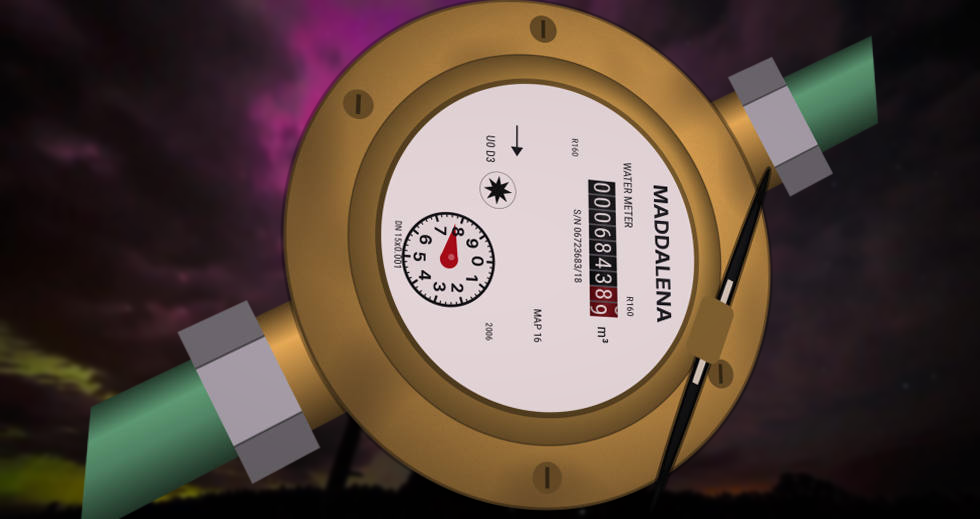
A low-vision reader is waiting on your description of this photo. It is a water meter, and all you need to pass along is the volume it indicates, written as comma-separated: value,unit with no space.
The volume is 6843.887,m³
